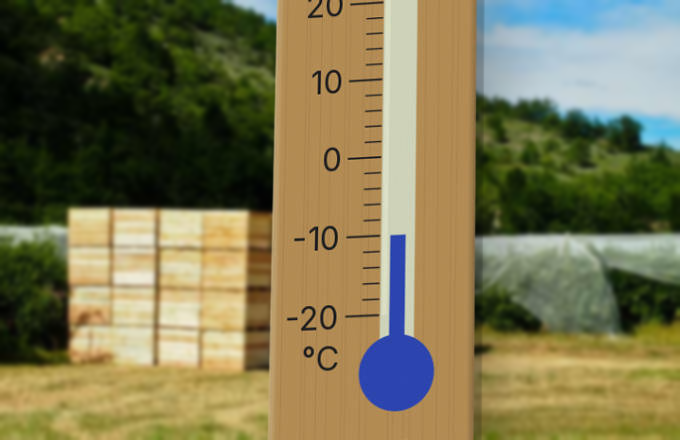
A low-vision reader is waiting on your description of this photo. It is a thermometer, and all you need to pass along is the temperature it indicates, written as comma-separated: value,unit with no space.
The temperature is -10,°C
